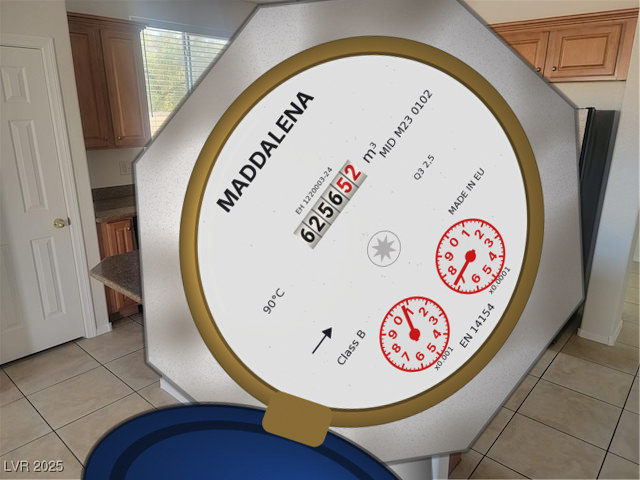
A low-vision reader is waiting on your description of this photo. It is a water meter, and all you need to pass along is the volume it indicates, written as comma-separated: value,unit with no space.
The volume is 6256.5207,m³
